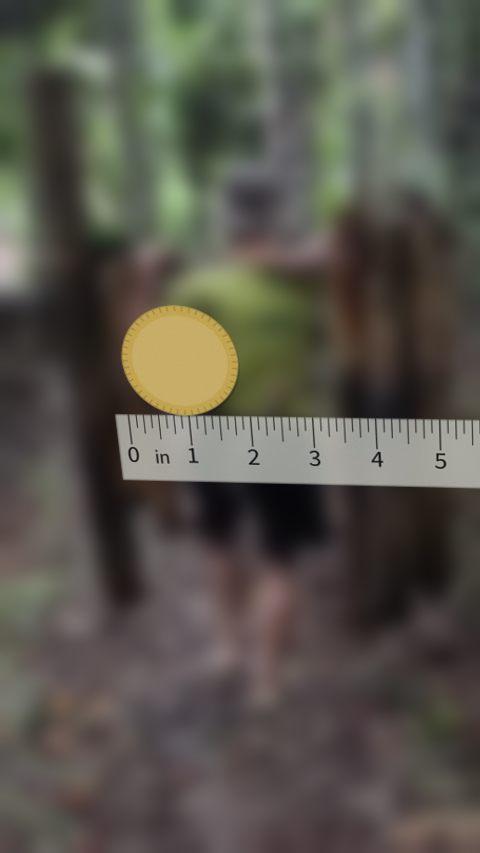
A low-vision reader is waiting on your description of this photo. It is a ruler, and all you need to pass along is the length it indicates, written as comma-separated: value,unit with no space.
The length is 1.875,in
